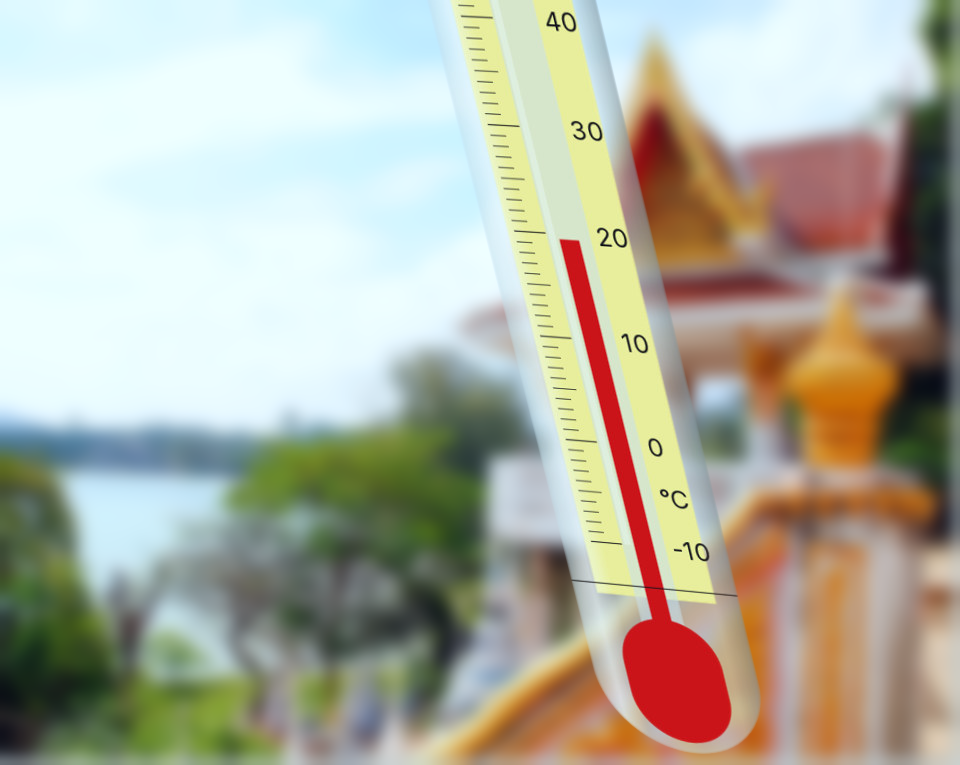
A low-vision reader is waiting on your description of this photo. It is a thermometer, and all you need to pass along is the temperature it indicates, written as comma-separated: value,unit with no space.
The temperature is 19.5,°C
